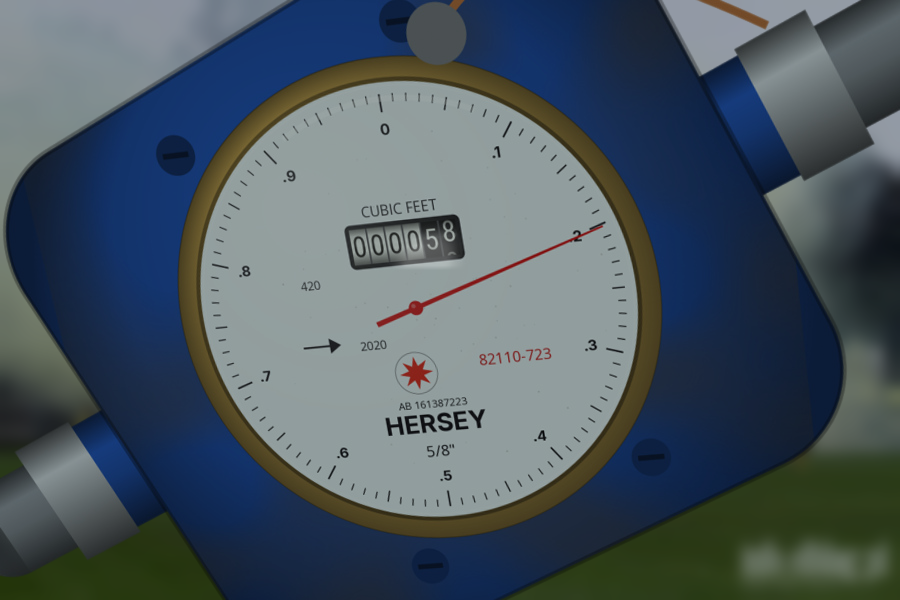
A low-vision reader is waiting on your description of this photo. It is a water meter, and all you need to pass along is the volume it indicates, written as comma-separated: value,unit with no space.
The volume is 58.20,ft³
